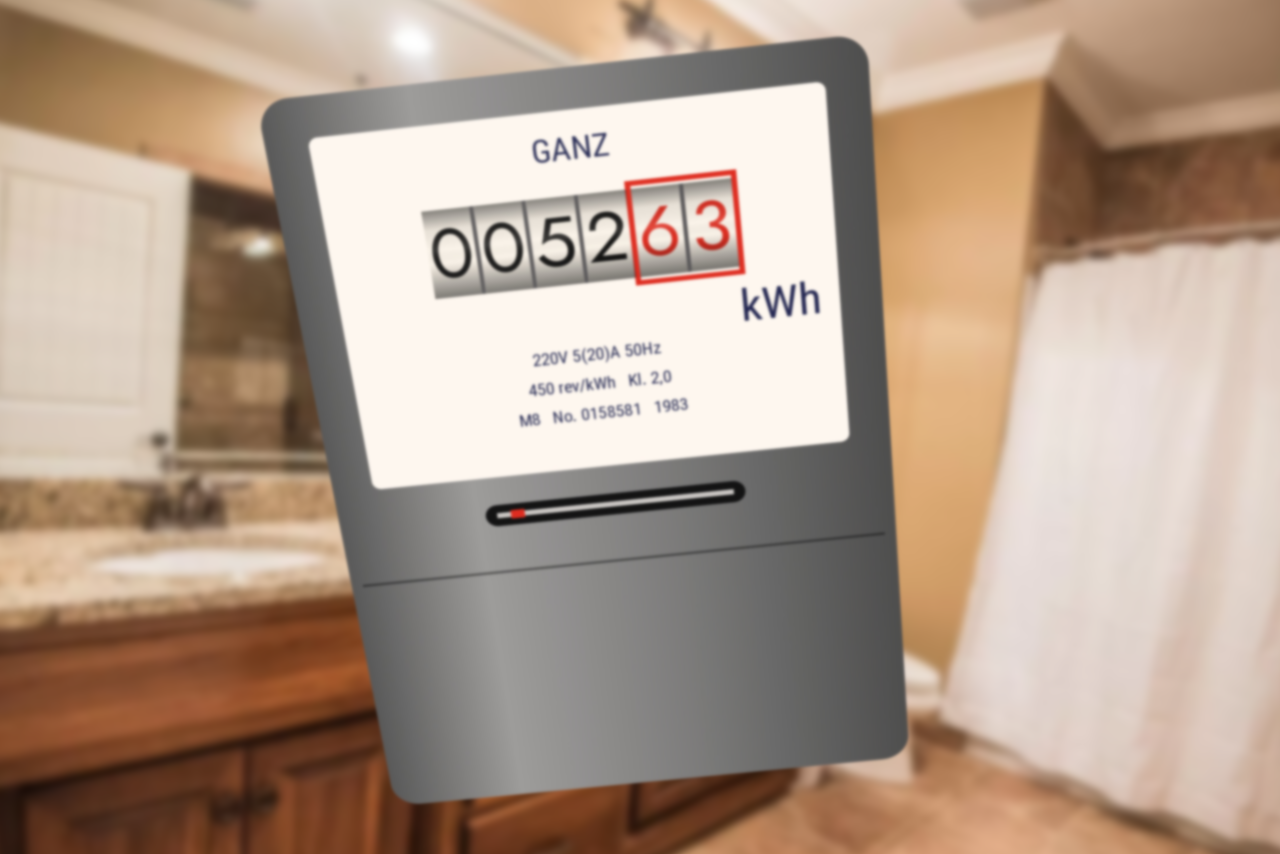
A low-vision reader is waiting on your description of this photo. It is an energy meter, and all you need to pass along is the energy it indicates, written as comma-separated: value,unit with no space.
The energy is 52.63,kWh
